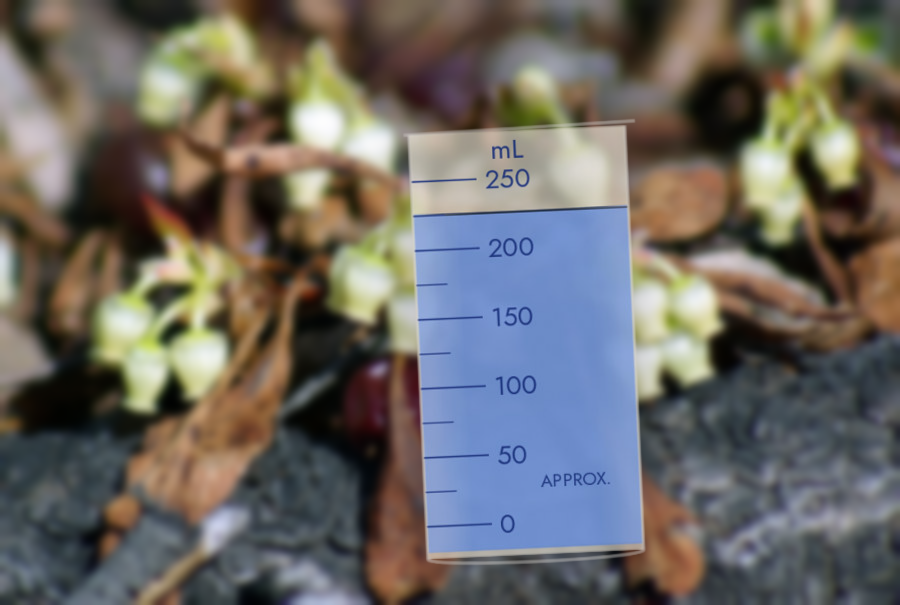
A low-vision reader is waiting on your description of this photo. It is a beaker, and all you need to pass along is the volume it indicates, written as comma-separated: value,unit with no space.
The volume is 225,mL
